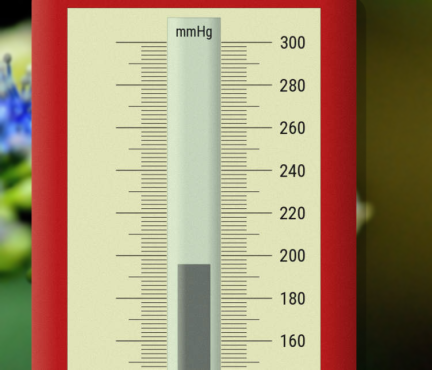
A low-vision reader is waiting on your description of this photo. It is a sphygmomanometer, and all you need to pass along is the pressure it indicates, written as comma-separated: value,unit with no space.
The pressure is 196,mmHg
